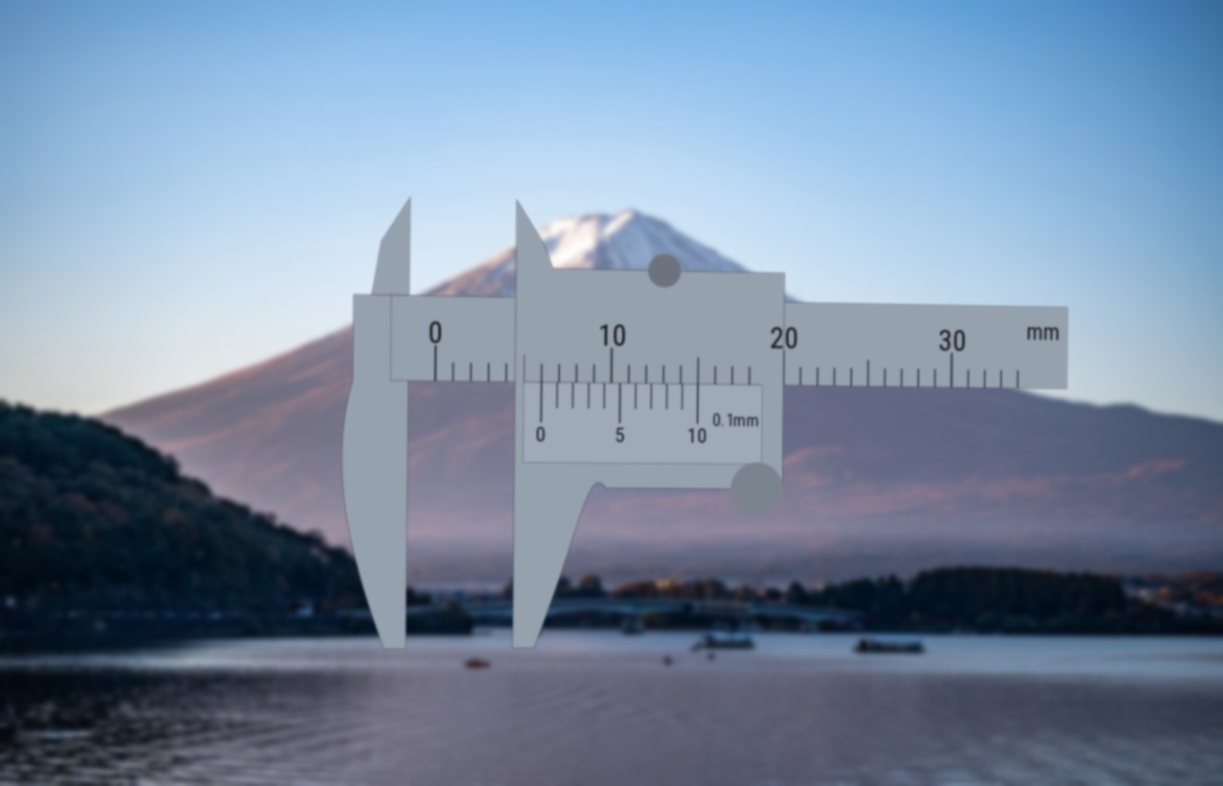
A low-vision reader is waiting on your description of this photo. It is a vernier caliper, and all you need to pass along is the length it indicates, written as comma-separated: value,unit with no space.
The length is 6.0,mm
